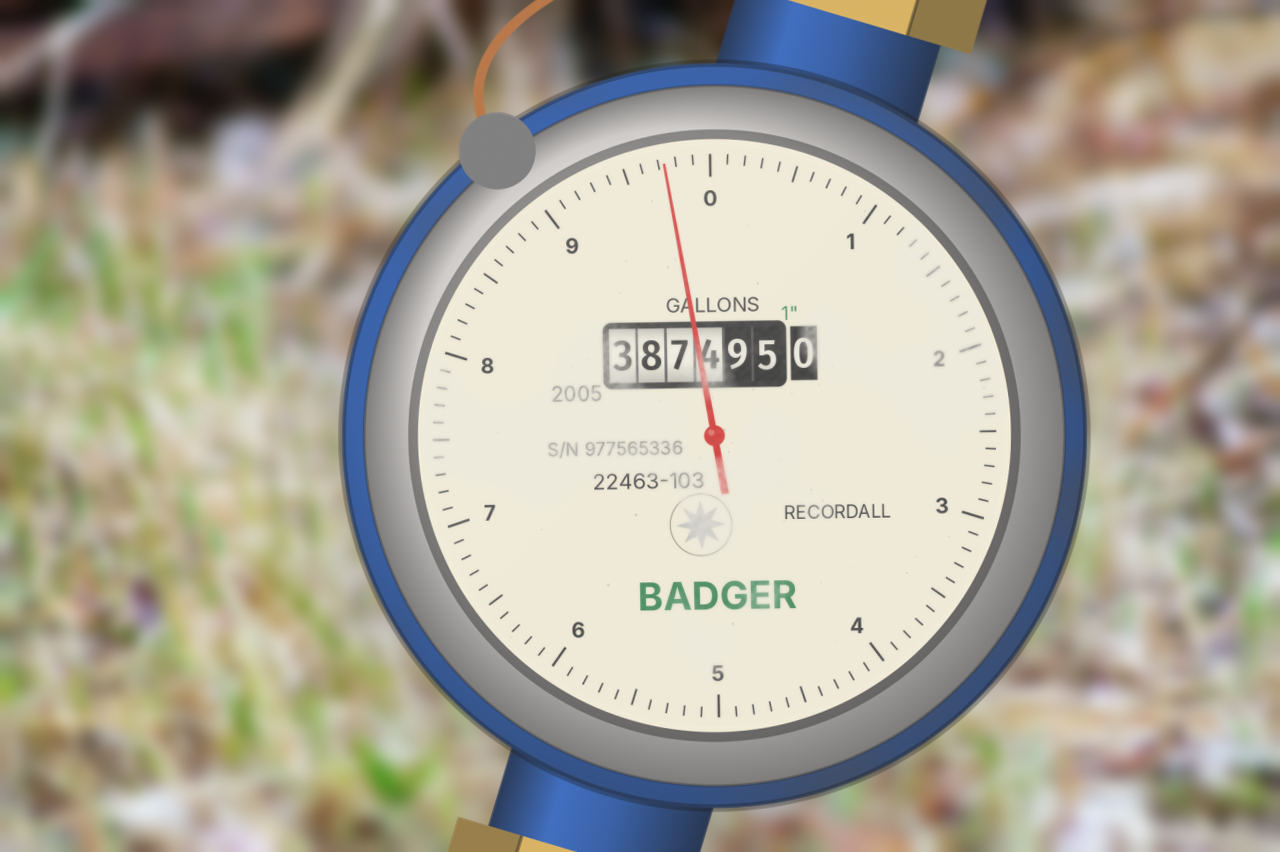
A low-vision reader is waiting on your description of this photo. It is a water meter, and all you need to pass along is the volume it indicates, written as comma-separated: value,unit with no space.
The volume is 3874949.7,gal
